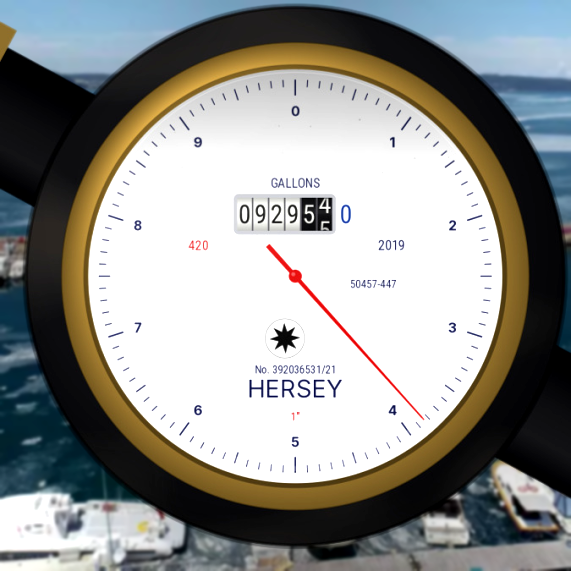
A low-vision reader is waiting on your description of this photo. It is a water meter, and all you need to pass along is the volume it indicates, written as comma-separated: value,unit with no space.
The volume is 929543.8,gal
